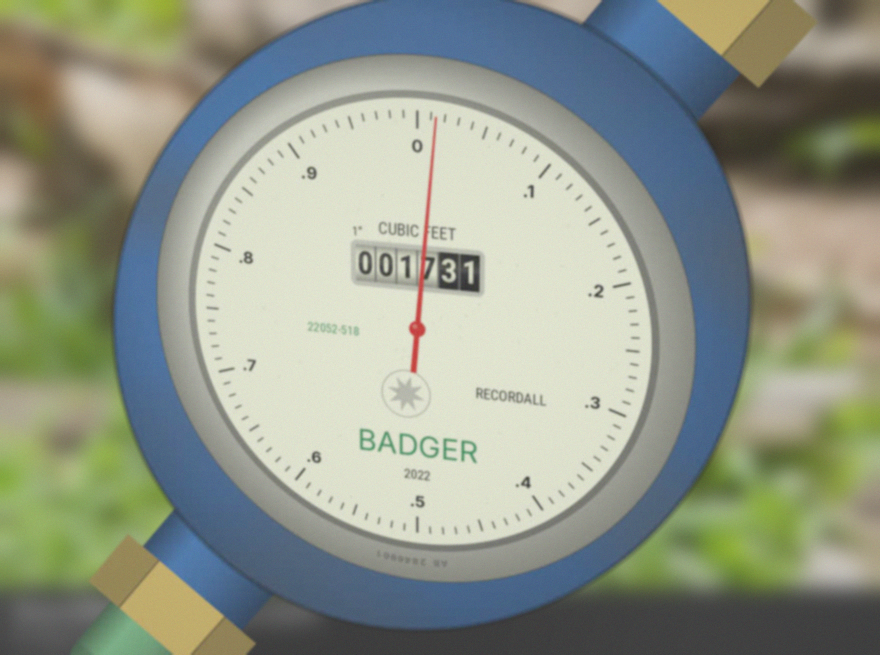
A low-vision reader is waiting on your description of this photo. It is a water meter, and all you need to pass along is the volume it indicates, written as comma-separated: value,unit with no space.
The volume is 1731.01,ft³
